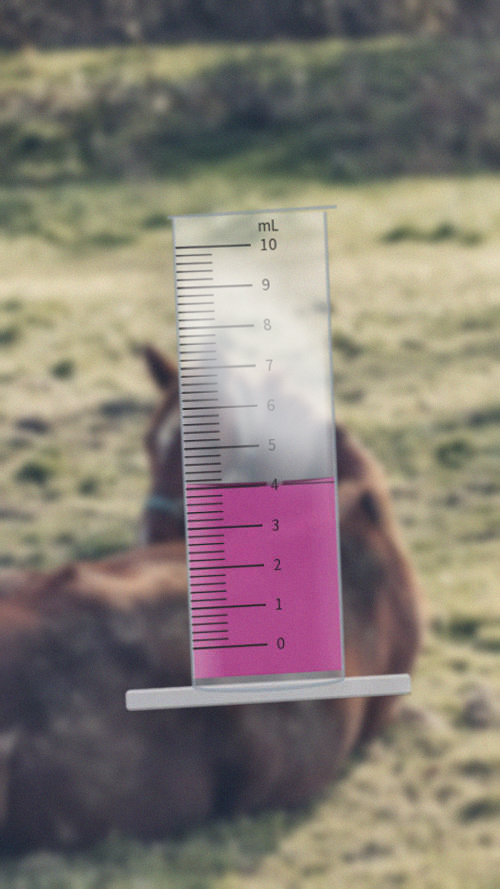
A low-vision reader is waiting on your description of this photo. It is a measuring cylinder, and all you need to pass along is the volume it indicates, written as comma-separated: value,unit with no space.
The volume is 4,mL
